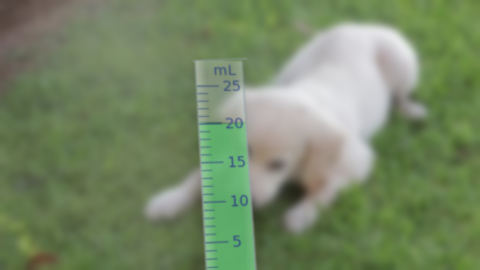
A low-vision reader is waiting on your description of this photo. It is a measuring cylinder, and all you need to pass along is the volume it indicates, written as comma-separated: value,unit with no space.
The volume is 20,mL
